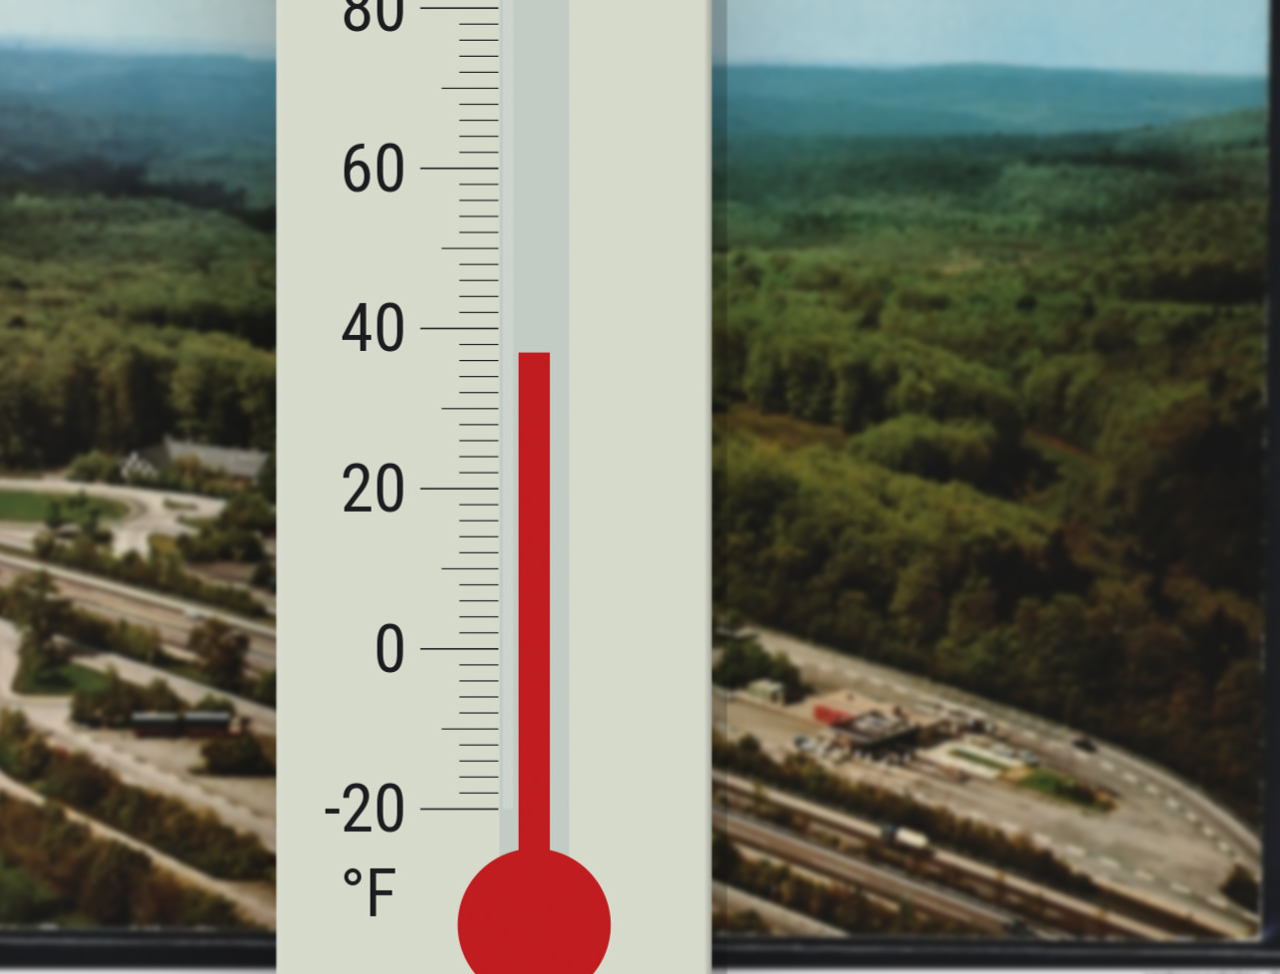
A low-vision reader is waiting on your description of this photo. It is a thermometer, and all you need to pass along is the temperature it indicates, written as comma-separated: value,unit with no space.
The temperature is 37,°F
